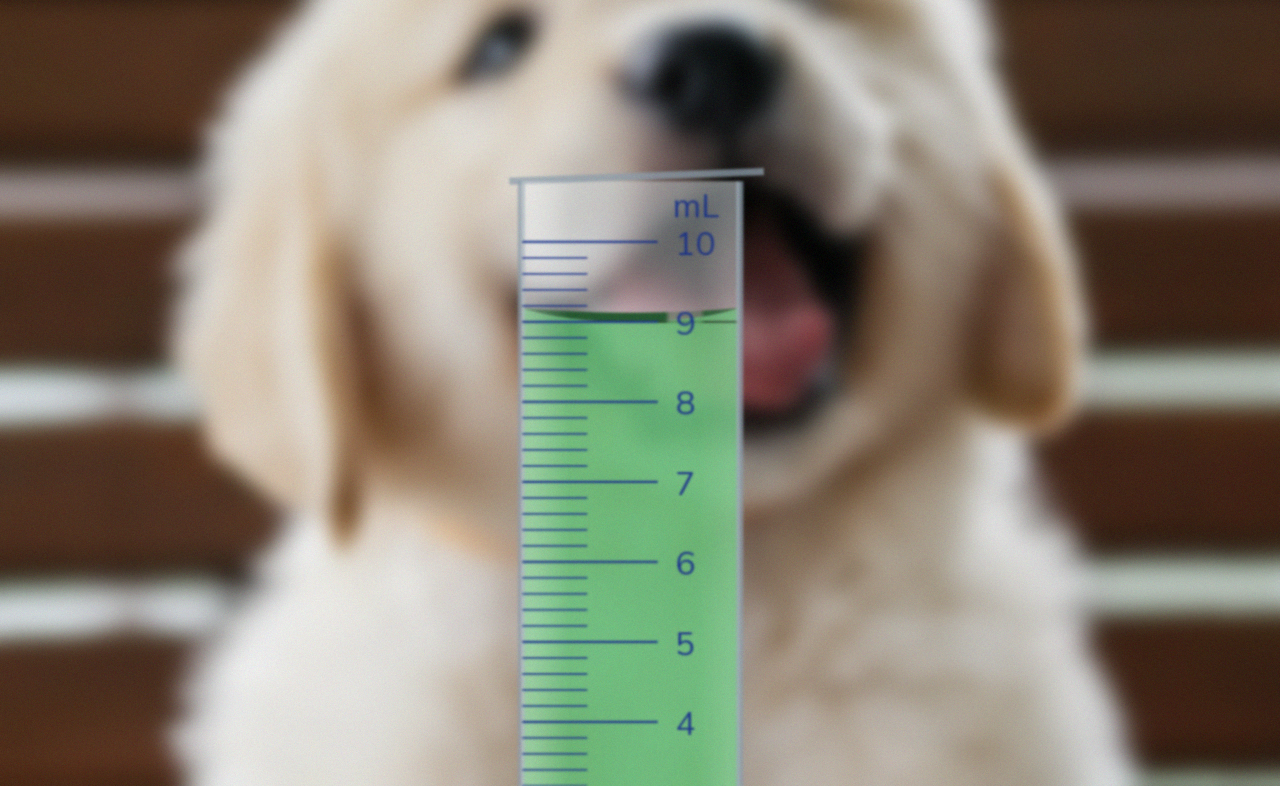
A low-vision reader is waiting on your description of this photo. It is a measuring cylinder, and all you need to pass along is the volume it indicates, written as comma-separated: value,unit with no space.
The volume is 9,mL
